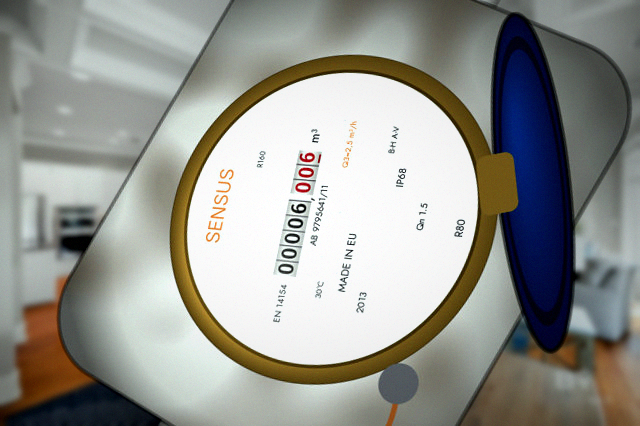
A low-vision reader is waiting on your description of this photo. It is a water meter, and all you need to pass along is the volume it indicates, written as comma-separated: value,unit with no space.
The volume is 6.006,m³
